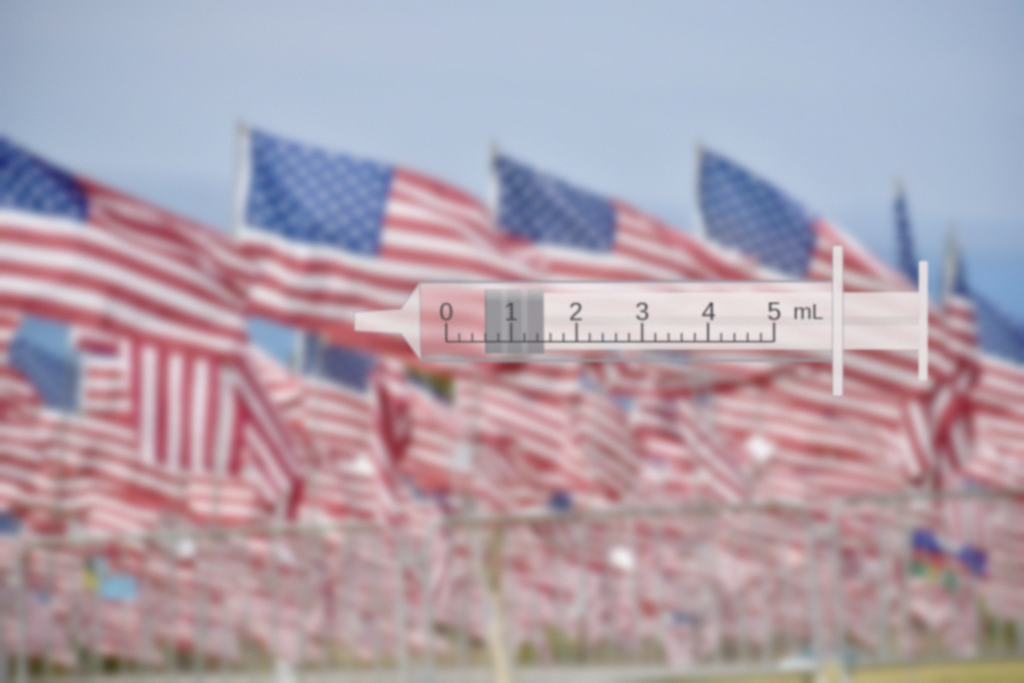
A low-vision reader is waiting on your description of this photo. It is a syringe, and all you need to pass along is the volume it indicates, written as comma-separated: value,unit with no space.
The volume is 0.6,mL
